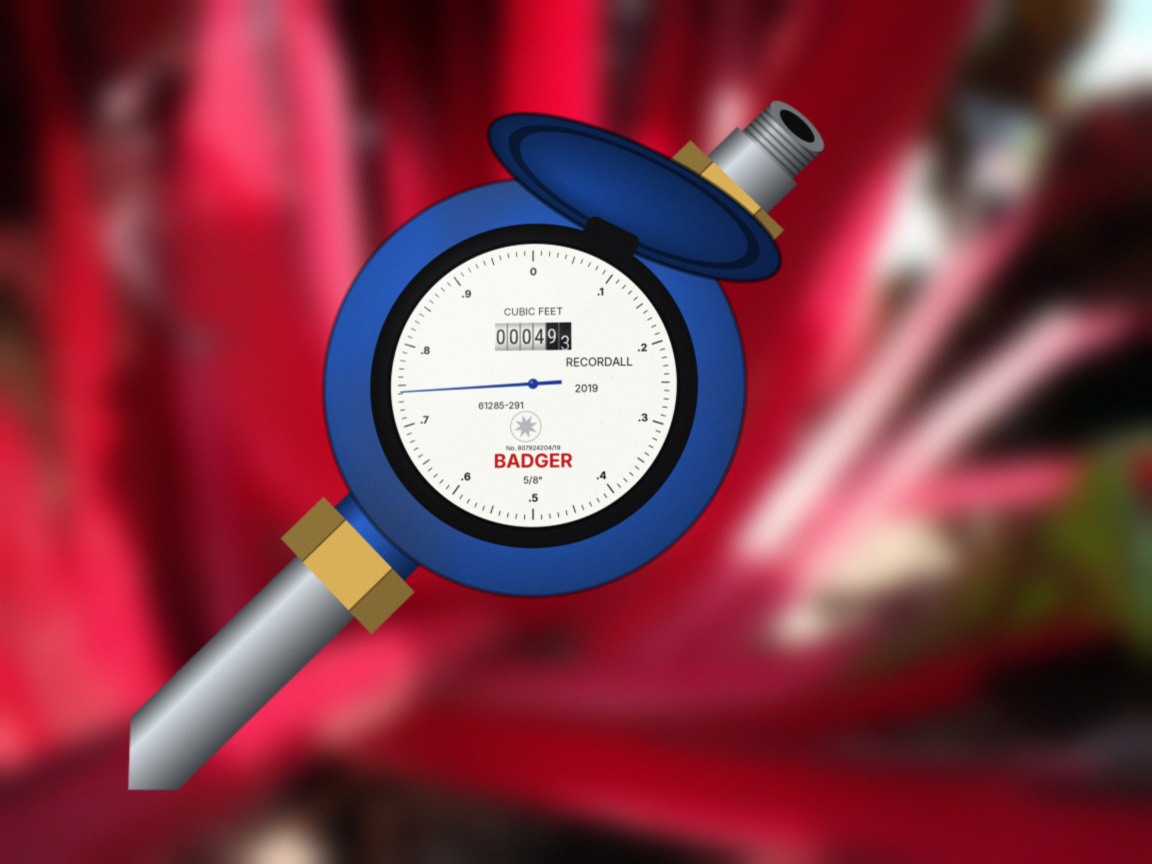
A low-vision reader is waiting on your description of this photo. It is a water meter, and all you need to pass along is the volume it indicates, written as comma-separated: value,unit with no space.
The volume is 492.74,ft³
